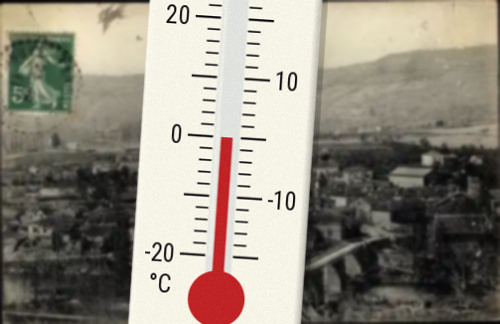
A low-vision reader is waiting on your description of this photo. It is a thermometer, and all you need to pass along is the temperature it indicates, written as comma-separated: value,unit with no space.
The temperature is 0,°C
